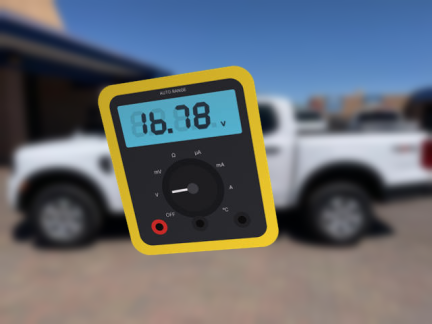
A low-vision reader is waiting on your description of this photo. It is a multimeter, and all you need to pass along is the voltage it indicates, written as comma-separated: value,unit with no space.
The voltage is 16.78,V
